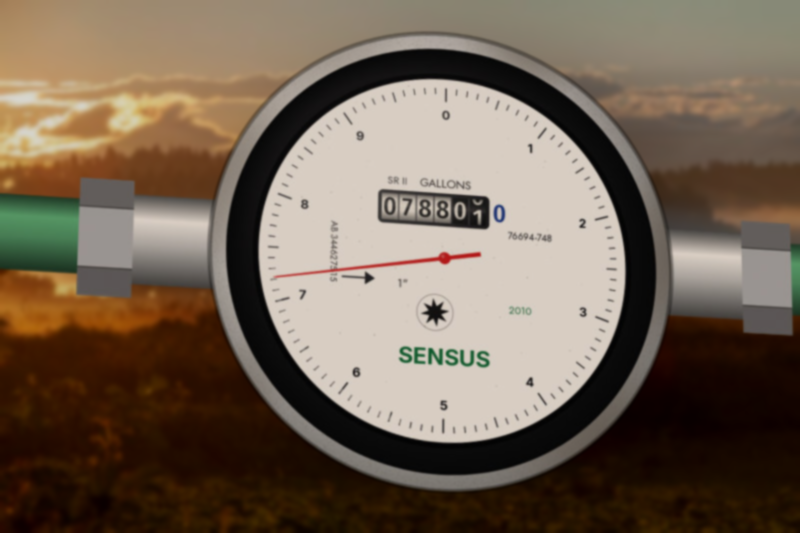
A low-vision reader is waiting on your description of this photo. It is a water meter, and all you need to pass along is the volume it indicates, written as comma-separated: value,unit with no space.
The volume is 788007.2,gal
